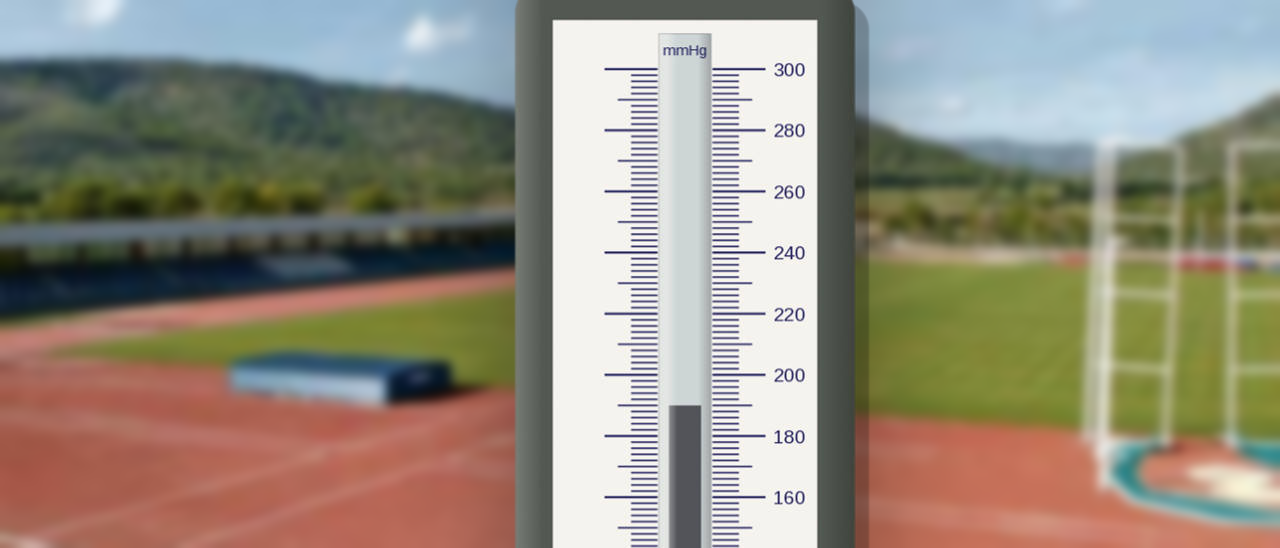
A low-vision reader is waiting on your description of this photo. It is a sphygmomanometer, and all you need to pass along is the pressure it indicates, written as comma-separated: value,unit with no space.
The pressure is 190,mmHg
